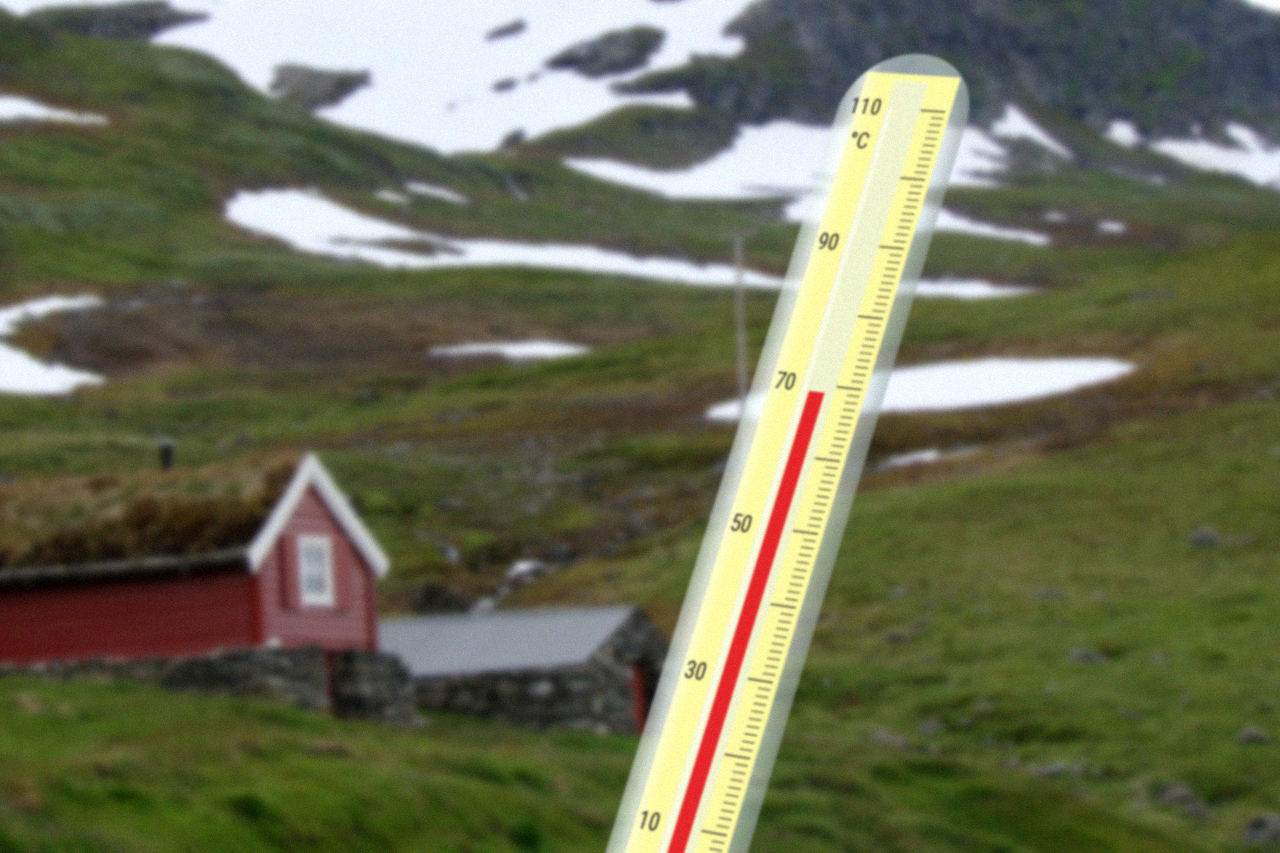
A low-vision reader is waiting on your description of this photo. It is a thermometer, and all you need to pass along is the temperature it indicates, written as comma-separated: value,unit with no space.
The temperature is 69,°C
